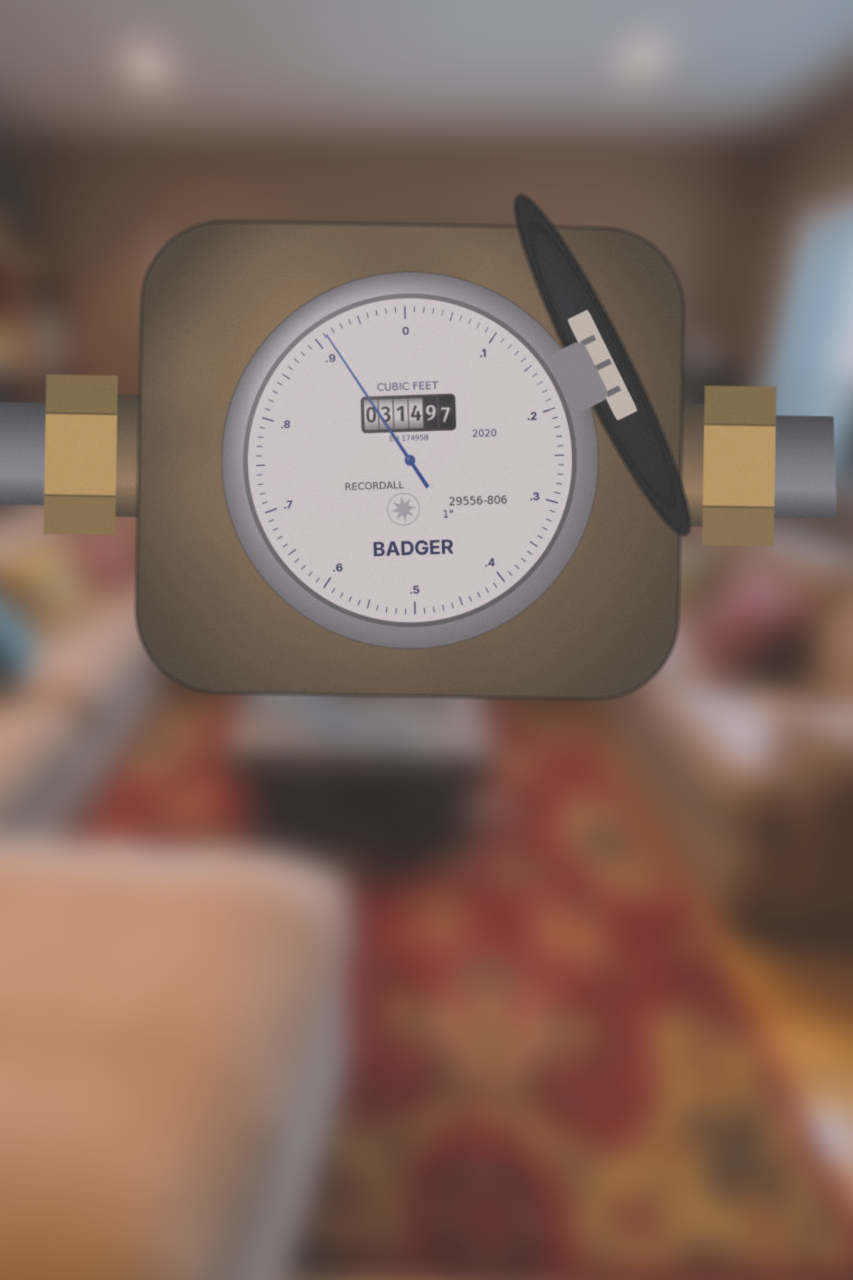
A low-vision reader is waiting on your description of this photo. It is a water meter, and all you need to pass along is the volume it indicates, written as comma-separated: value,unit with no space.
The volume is 31496.91,ft³
